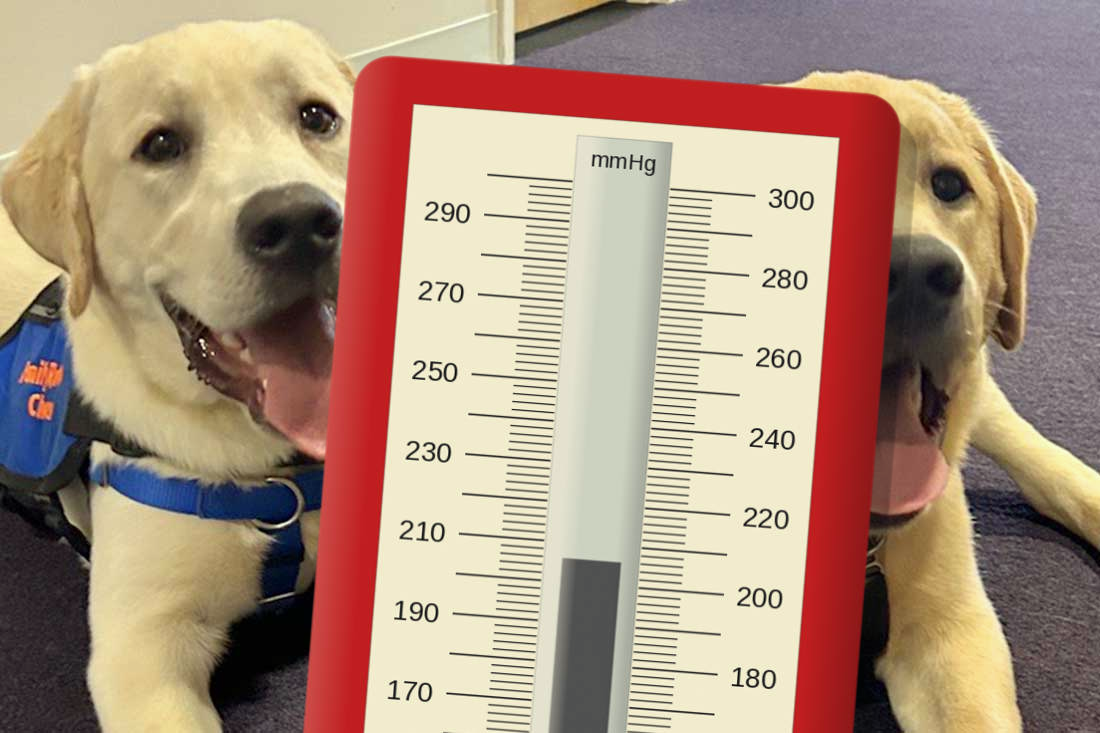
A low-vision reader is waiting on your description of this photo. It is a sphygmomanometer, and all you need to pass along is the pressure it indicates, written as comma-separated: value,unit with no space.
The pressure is 206,mmHg
